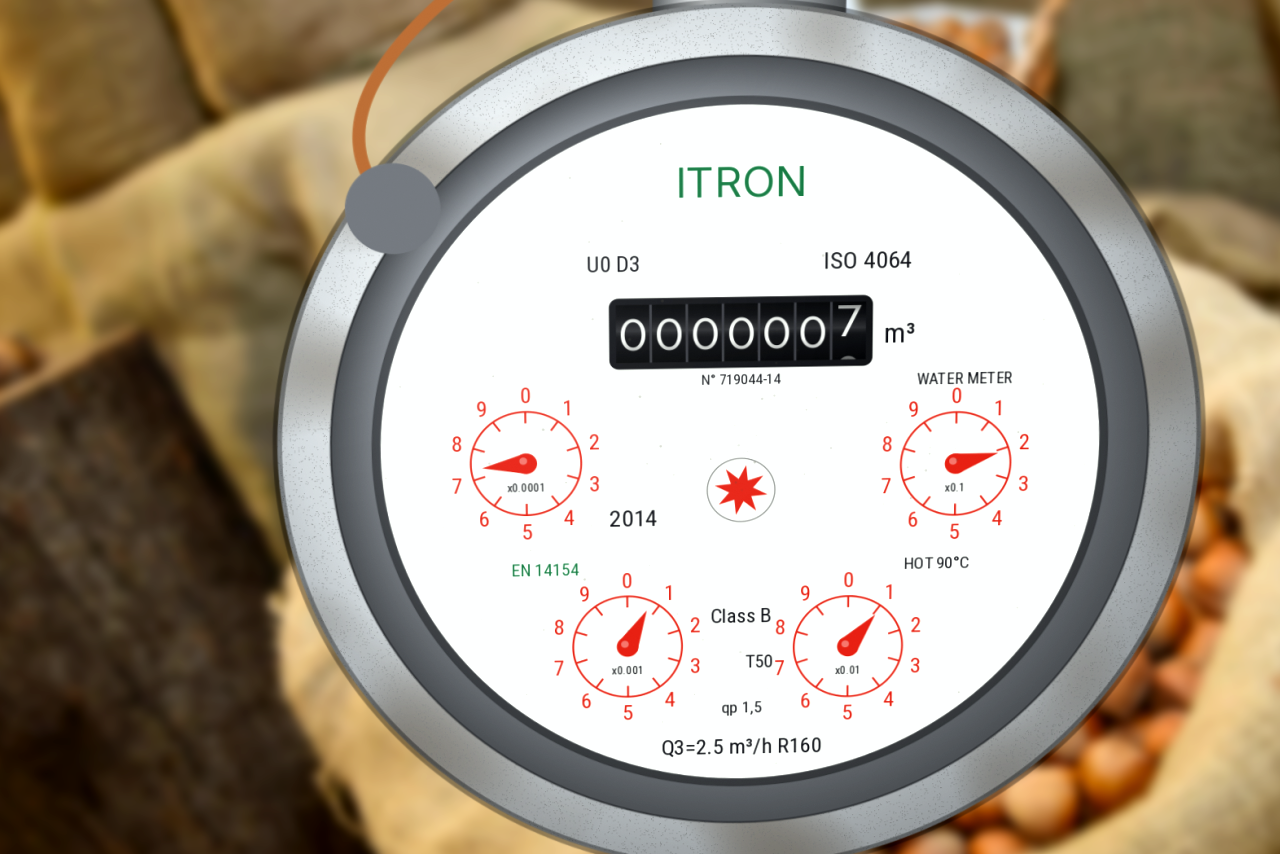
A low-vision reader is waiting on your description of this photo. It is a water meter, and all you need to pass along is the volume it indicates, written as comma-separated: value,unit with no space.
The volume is 7.2107,m³
